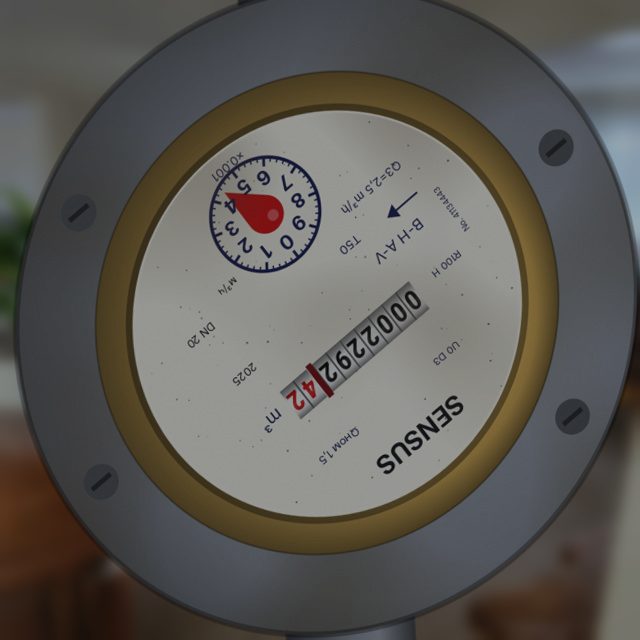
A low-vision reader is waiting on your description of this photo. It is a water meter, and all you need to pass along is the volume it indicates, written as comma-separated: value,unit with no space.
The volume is 2292.424,m³
